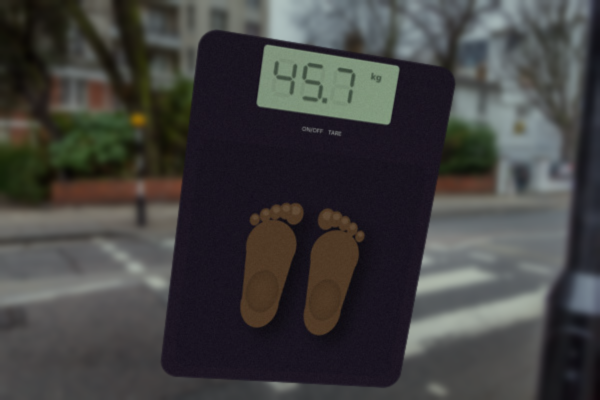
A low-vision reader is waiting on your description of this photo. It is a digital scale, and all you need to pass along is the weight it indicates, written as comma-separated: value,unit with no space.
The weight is 45.7,kg
